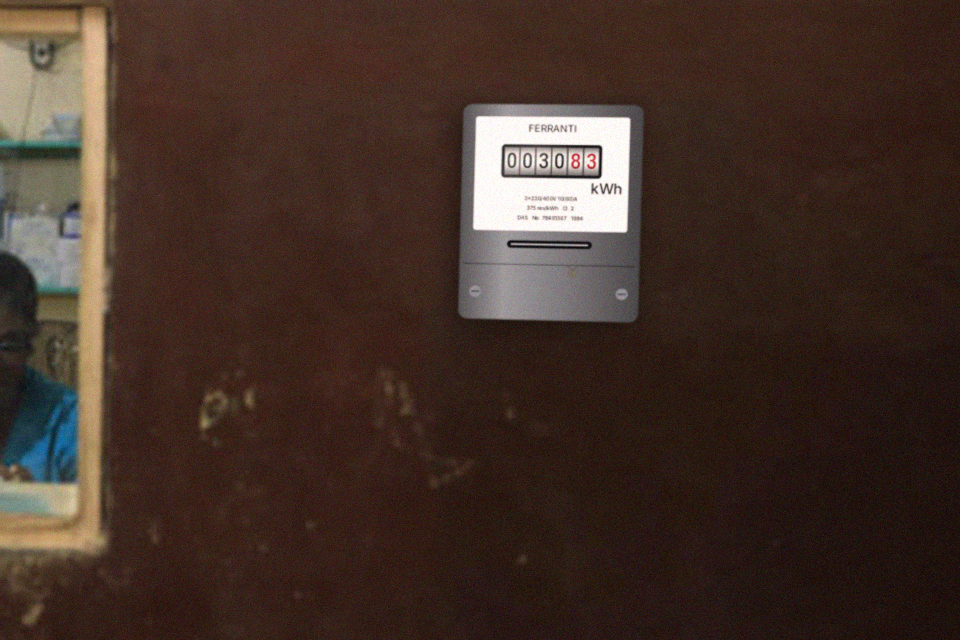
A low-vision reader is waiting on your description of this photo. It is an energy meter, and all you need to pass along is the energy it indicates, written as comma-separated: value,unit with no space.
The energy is 30.83,kWh
